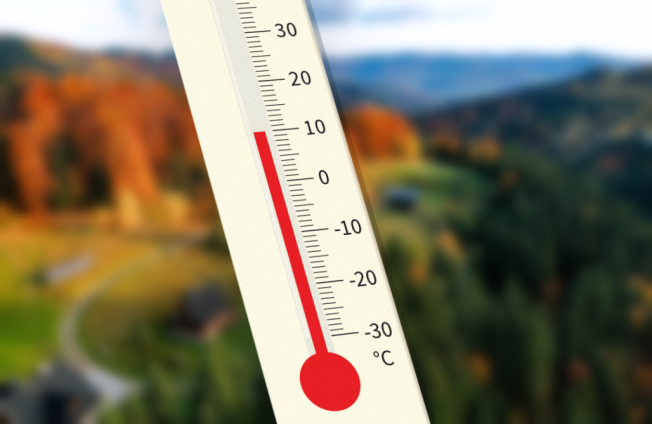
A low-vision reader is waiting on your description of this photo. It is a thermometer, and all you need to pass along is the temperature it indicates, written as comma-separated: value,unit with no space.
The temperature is 10,°C
